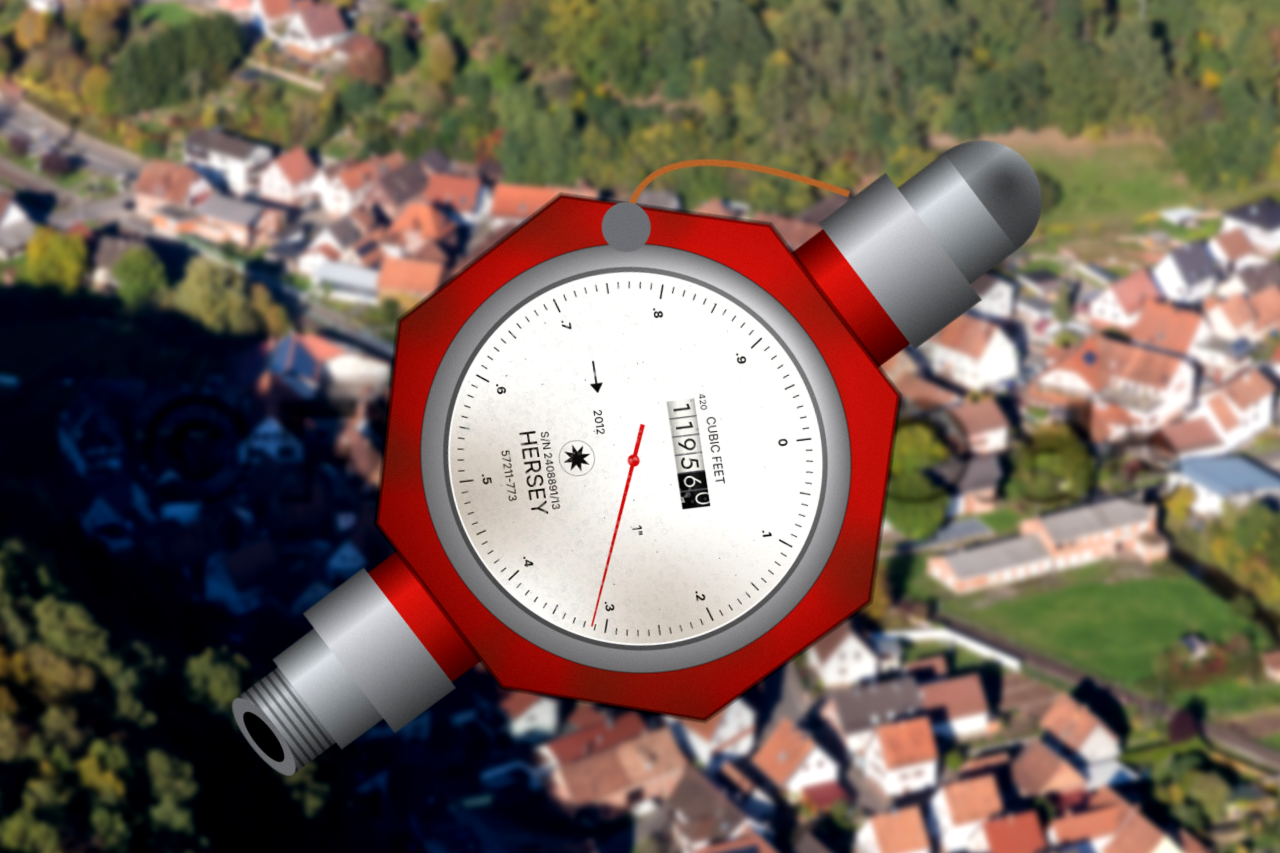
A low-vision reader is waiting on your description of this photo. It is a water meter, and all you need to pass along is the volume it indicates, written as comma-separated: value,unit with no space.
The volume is 119560.31,ft³
